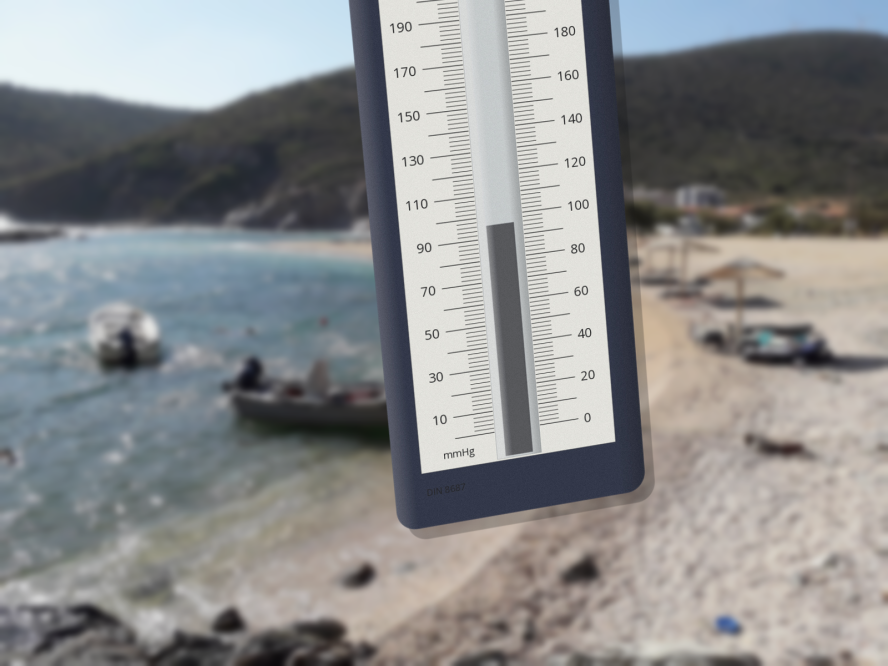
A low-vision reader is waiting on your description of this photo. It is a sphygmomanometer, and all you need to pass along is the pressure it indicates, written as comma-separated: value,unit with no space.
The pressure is 96,mmHg
